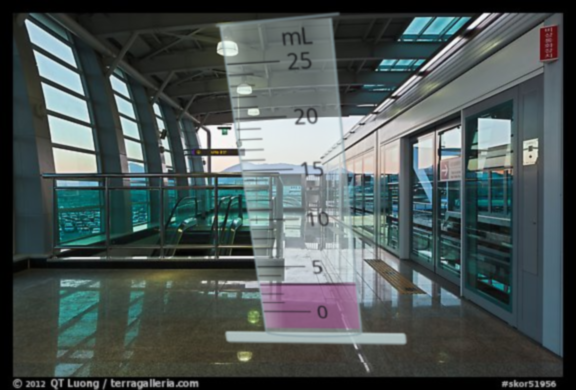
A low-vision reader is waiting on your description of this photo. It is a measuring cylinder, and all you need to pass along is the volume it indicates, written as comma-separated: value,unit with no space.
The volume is 3,mL
